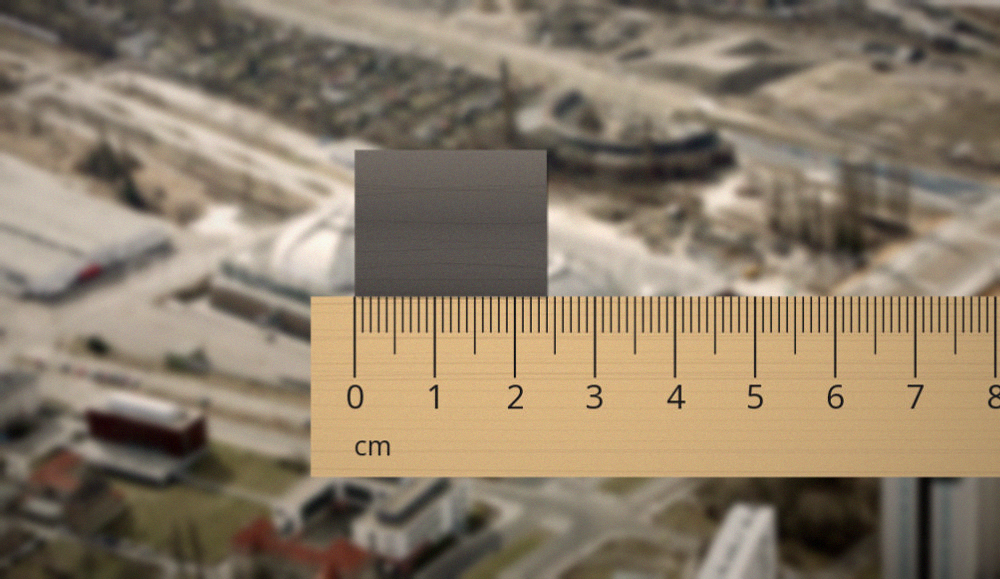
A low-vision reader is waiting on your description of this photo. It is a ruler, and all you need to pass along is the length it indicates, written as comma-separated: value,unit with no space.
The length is 2.4,cm
